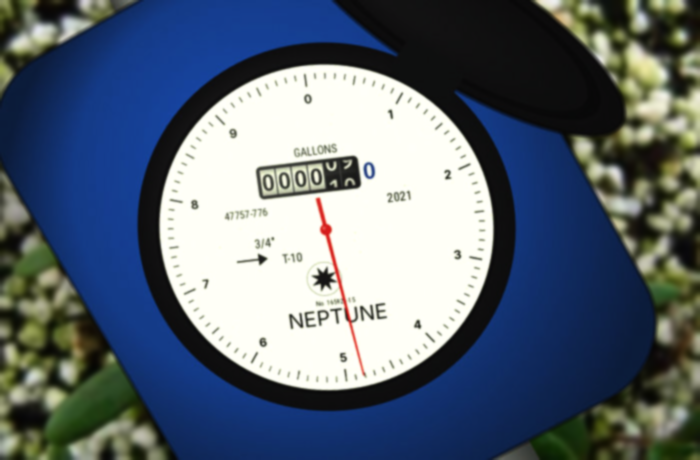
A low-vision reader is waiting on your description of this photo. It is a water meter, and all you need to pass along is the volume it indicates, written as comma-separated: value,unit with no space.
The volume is 94.8,gal
